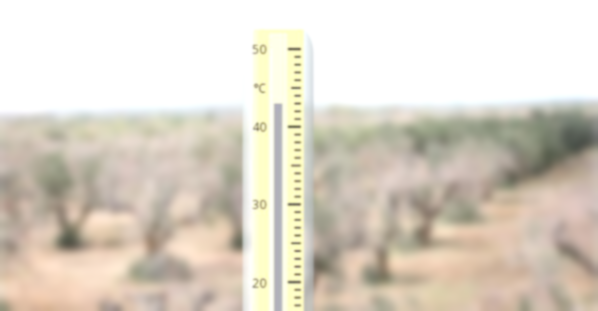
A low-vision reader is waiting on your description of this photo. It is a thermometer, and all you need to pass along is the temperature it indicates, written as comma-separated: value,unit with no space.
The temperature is 43,°C
